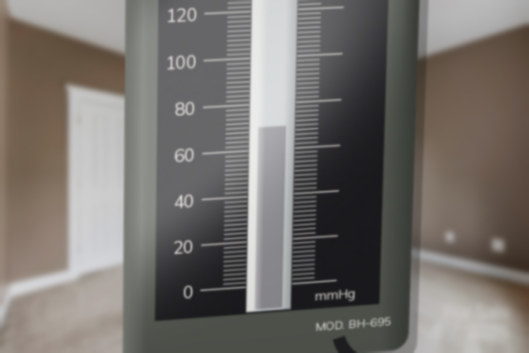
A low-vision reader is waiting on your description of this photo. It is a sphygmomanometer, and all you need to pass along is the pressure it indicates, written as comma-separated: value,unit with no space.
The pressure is 70,mmHg
